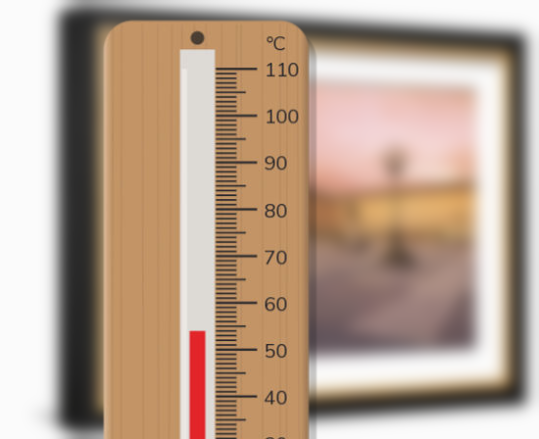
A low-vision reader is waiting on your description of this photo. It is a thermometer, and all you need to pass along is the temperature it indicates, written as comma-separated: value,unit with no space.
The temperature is 54,°C
